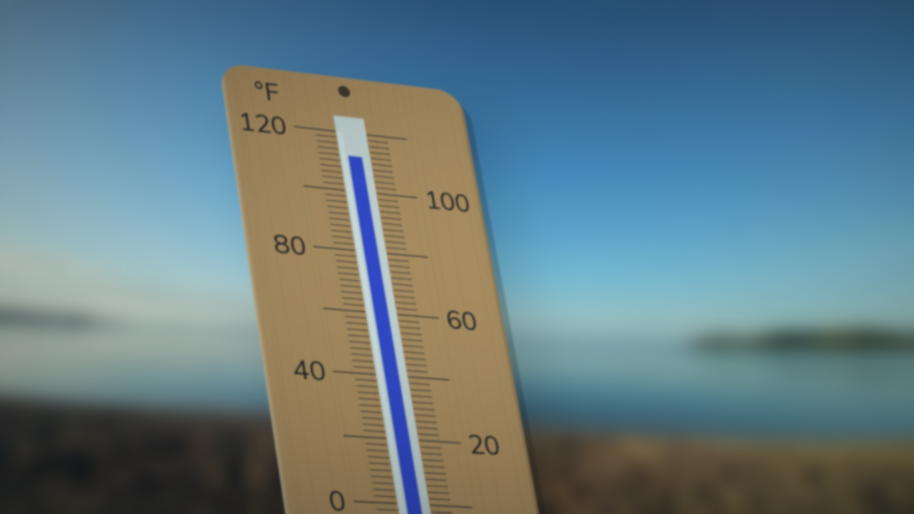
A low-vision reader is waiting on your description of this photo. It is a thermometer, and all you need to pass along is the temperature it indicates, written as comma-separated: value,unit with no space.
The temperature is 112,°F
